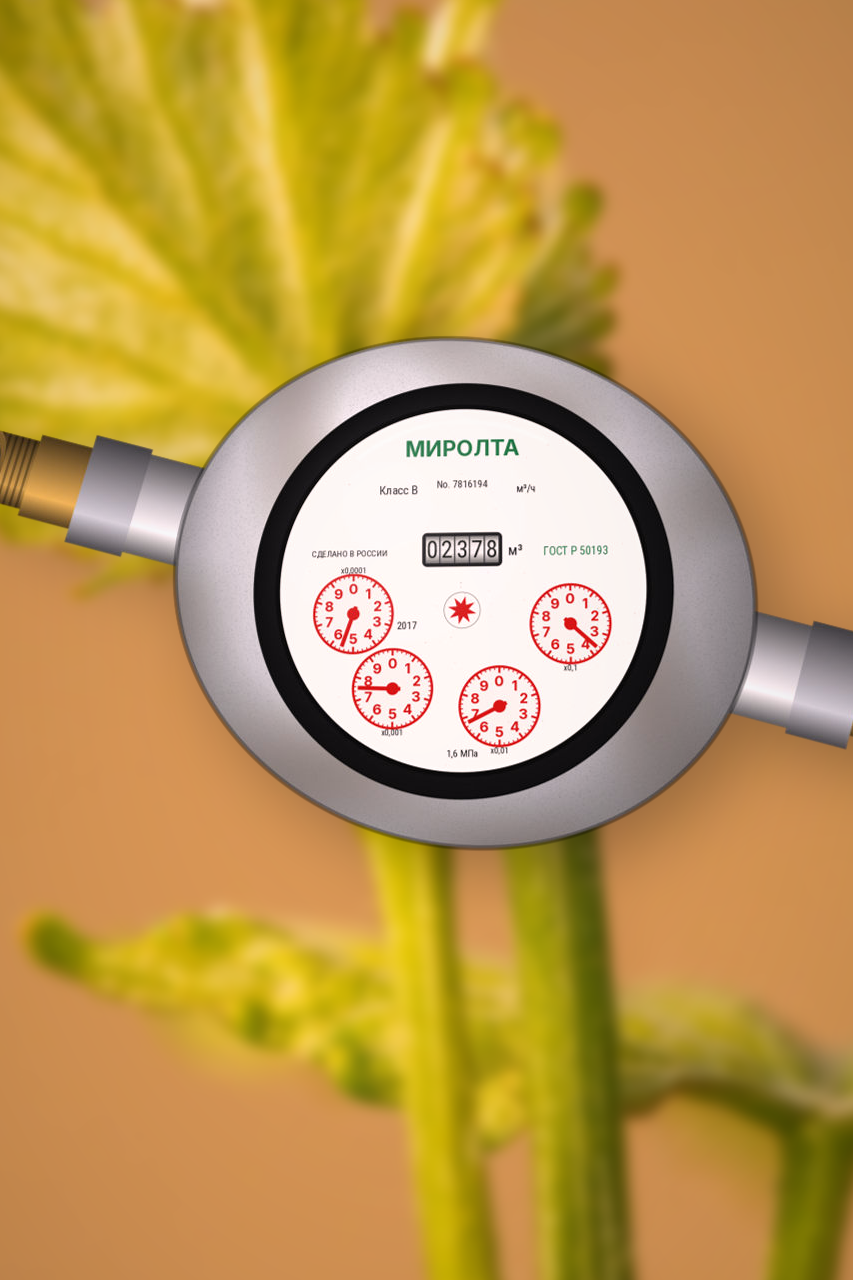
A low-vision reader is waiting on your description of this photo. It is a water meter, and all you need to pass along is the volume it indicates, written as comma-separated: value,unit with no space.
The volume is 2378.3675,m³
